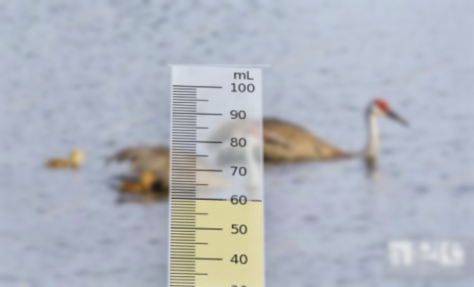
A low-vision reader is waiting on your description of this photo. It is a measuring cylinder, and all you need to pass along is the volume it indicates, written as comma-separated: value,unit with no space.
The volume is 60,mL
